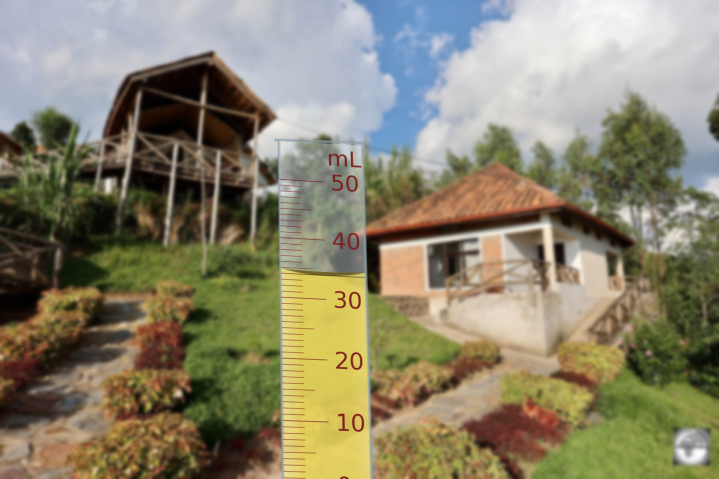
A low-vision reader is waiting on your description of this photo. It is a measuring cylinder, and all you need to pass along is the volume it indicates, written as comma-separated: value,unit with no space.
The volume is 34,mL
